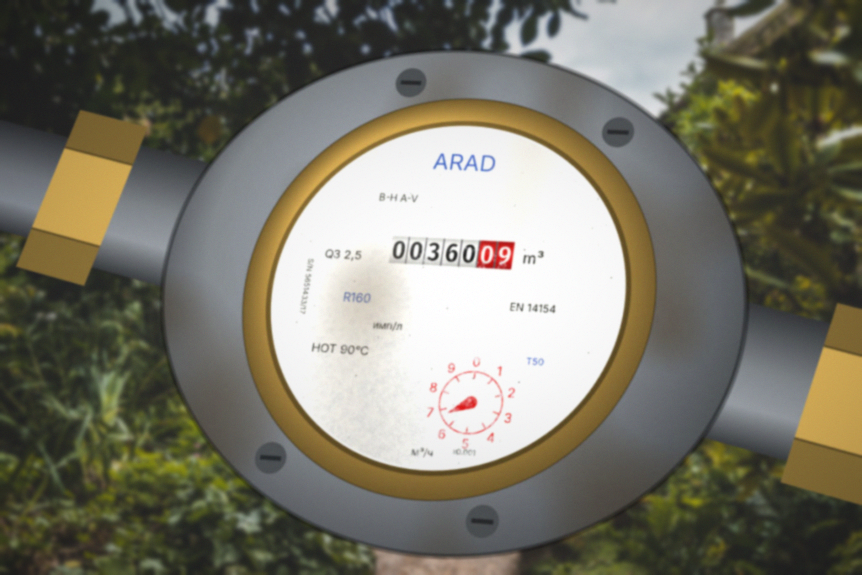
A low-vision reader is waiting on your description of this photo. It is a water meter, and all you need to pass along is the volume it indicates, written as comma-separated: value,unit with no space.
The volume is 360.096,m³
